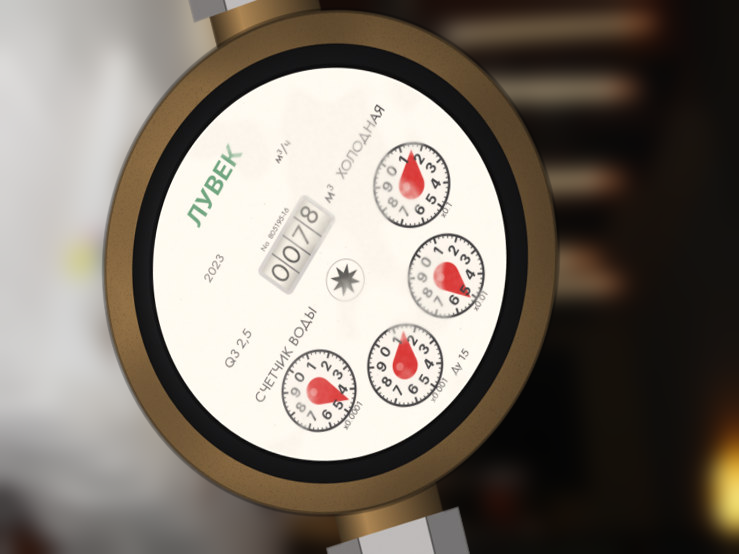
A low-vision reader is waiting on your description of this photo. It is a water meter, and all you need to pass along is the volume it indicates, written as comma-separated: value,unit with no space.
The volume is 78.1514,m³
